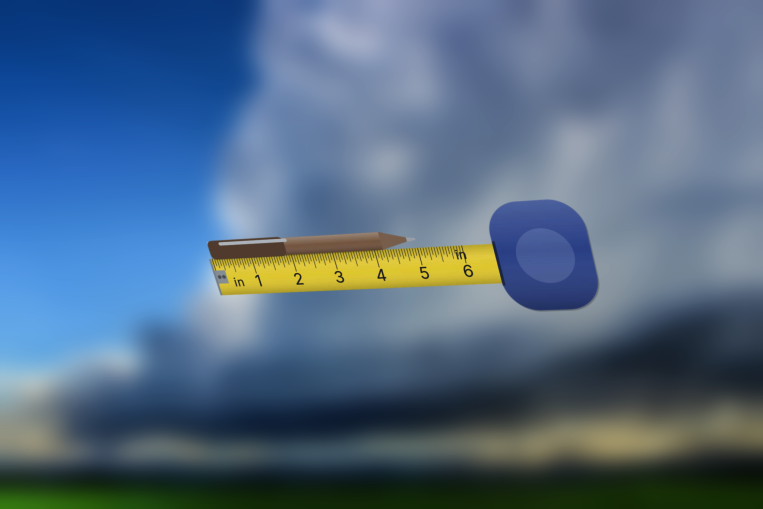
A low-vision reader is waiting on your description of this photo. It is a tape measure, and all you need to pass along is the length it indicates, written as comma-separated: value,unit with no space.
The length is 5,in
